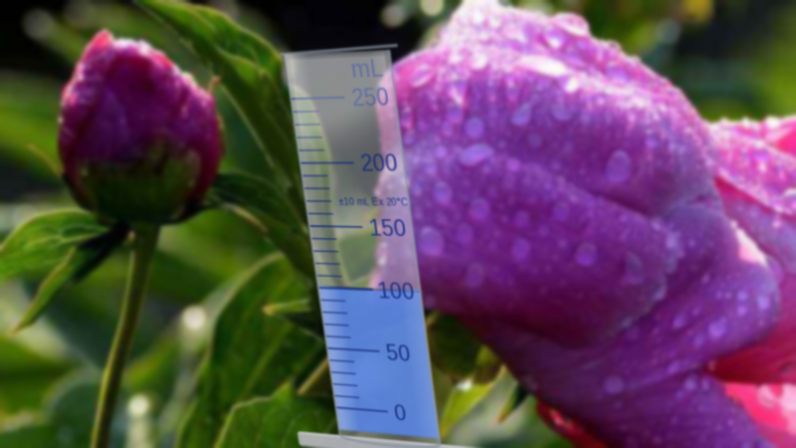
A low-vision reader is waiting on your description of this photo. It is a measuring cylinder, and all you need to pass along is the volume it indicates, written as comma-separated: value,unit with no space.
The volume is 100,mL
